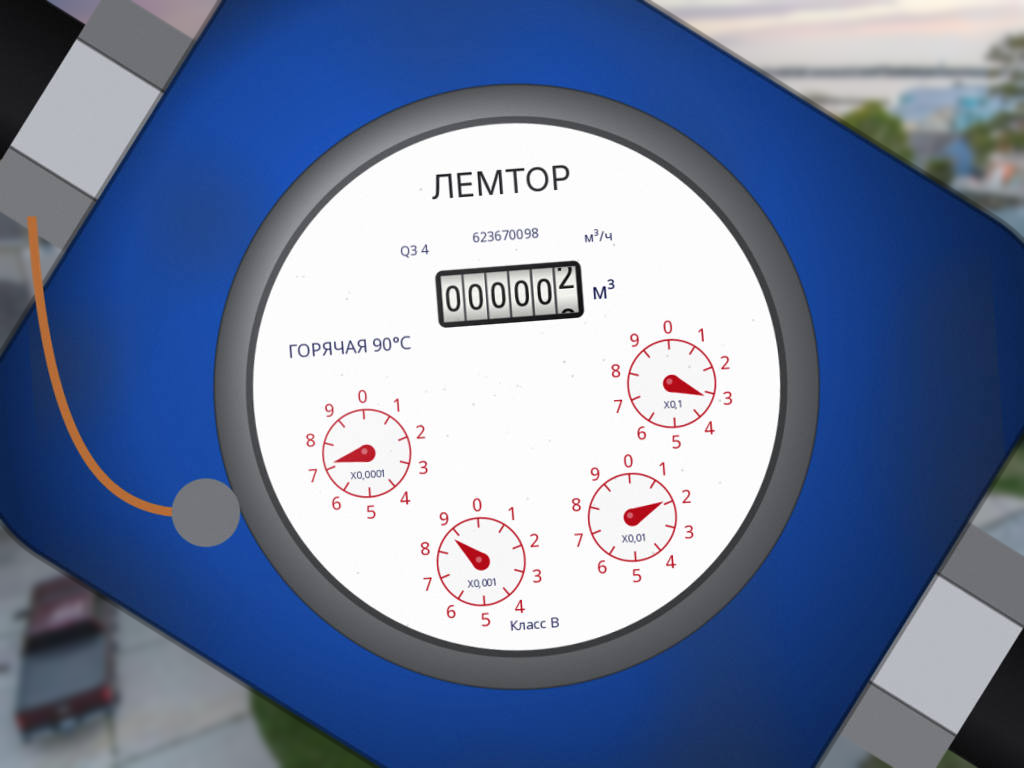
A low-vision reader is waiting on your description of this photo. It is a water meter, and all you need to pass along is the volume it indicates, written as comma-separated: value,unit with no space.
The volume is 2.3187,m³
